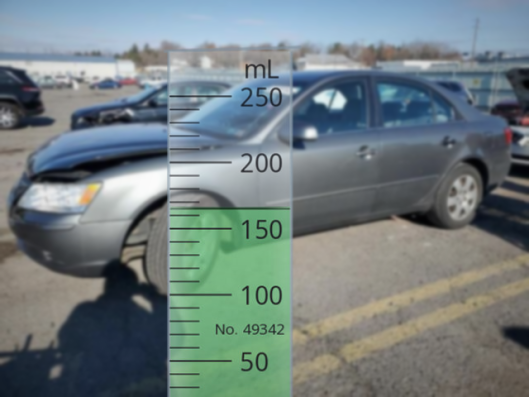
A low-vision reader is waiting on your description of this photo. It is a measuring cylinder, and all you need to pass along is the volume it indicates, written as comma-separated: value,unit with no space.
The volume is 165,mL
